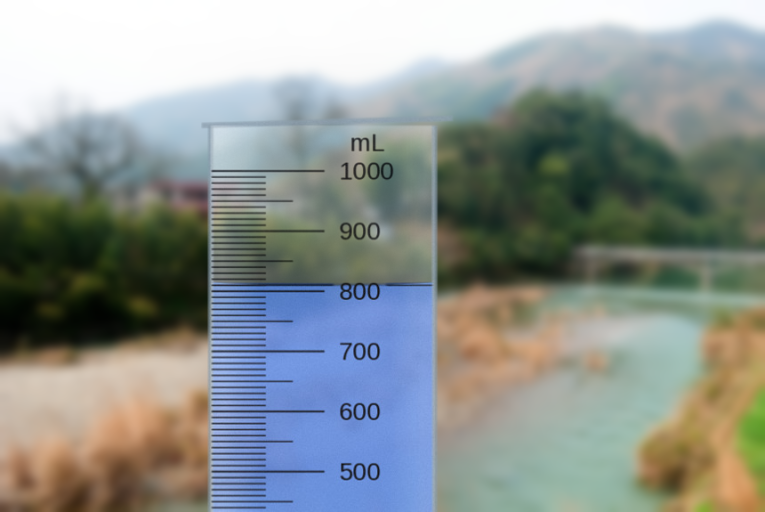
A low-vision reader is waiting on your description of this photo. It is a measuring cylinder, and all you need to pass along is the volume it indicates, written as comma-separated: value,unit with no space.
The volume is 810,mL
